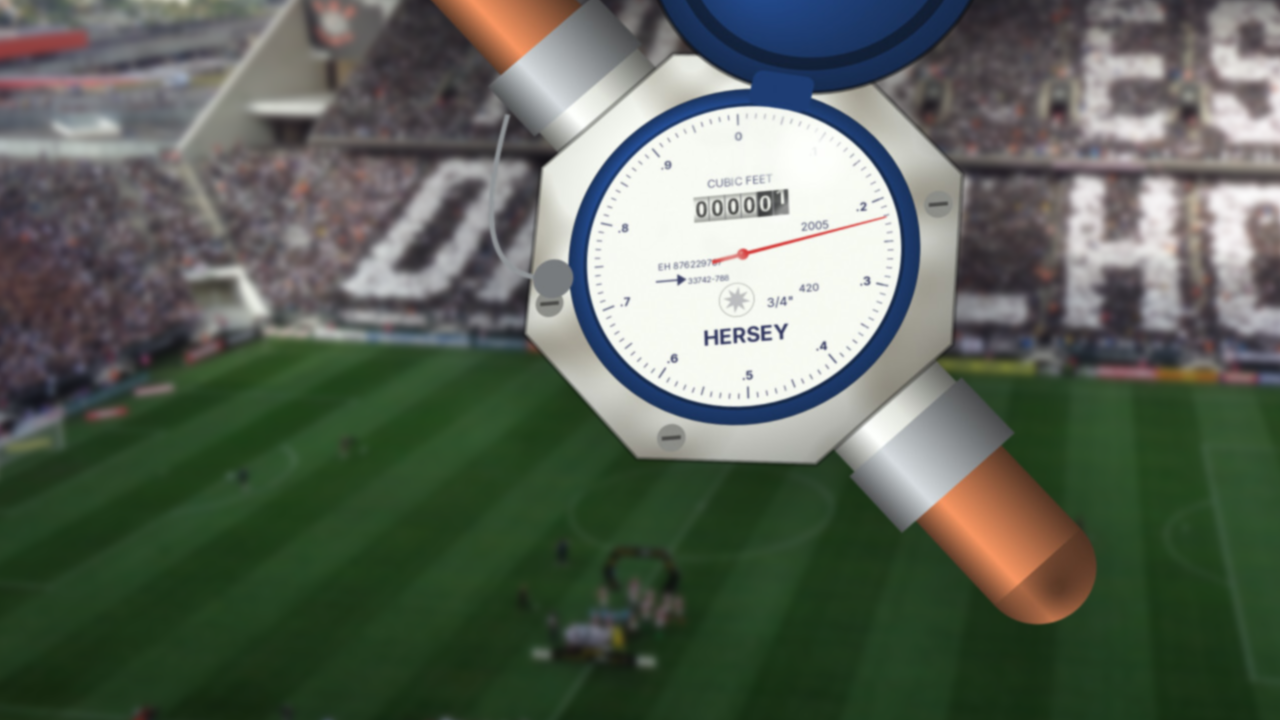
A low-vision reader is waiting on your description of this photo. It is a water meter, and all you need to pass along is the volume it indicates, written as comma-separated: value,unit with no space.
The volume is 1.22,ft³
